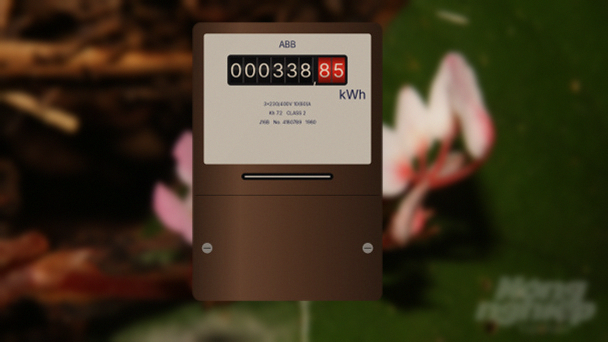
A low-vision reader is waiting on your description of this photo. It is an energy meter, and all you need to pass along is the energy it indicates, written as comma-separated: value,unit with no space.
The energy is 338.85,kWh
